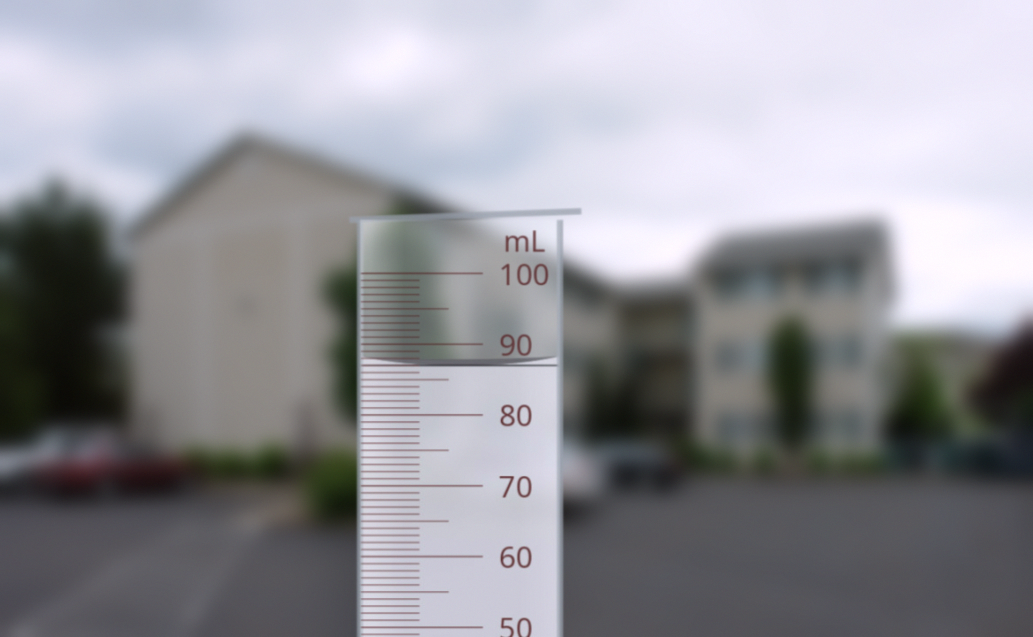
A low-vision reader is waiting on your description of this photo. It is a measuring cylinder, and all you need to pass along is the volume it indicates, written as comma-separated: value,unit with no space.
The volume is 87,mL
